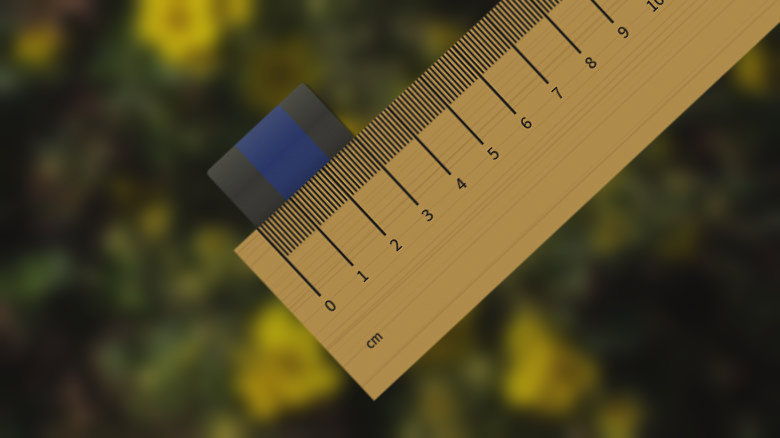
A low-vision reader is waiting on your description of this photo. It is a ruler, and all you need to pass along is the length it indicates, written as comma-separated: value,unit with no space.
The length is 3,cm
